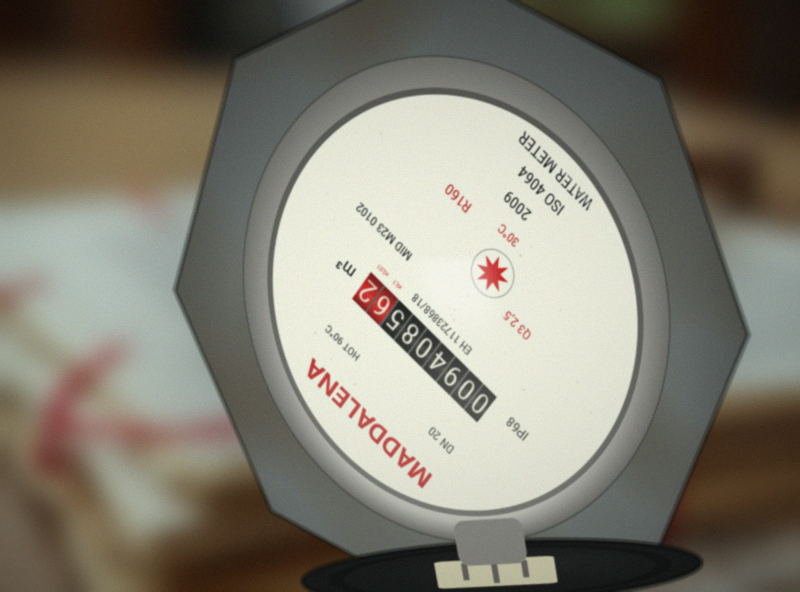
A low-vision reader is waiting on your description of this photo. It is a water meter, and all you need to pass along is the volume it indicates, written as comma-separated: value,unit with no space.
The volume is 94085.62,m³
